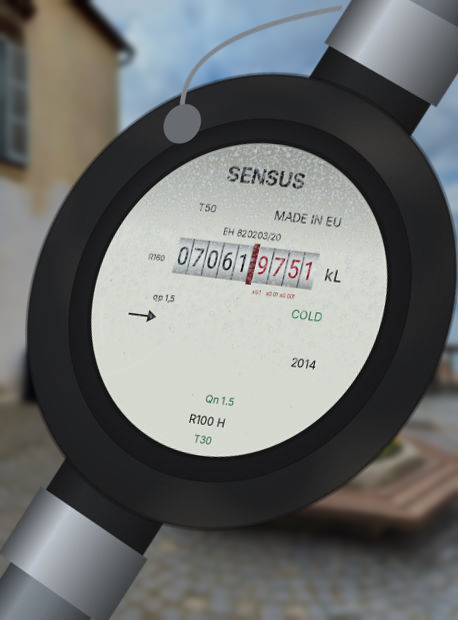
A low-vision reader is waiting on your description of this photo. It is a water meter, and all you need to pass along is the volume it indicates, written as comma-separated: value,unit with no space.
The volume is 7061.9751,kL
